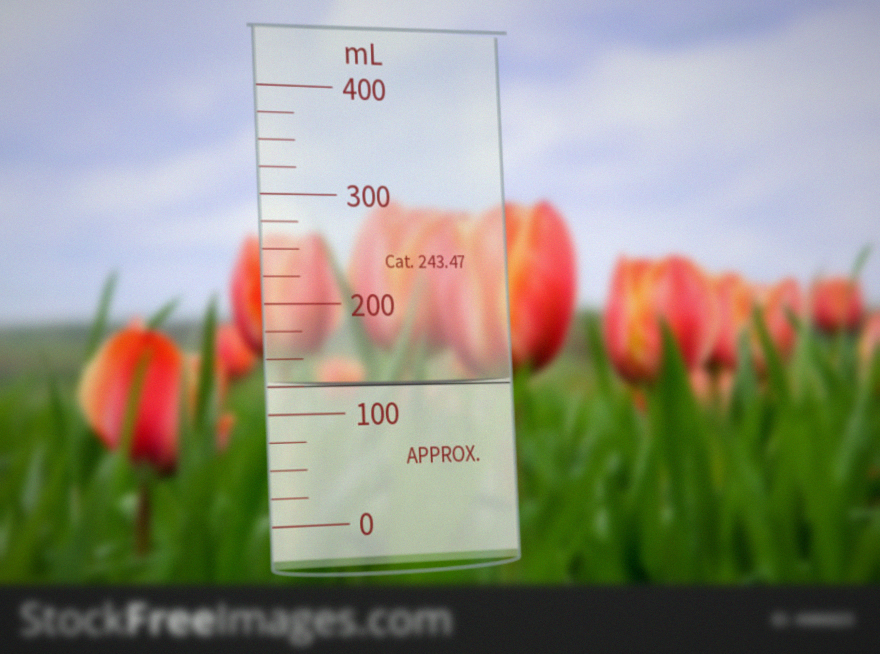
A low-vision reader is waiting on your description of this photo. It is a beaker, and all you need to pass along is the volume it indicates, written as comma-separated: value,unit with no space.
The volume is 125,mL
